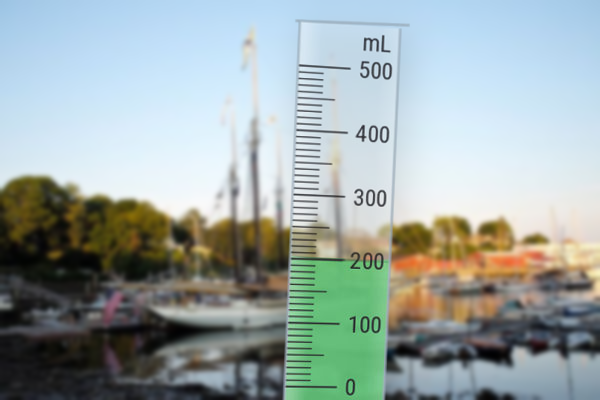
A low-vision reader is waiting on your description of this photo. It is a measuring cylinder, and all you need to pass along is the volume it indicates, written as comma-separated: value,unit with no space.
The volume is 200,mL
